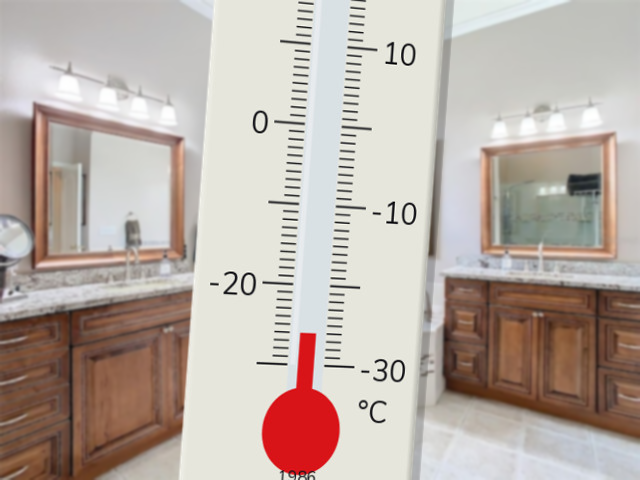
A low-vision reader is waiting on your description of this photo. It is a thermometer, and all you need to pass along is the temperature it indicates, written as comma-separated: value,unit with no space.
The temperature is -26,°C
